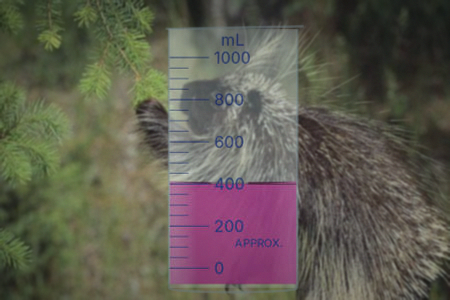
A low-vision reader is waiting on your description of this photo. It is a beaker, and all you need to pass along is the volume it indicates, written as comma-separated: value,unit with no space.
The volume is 400,mL
